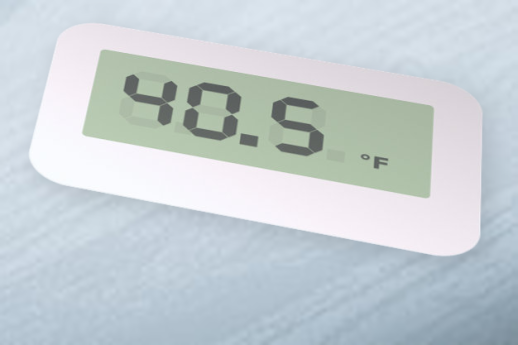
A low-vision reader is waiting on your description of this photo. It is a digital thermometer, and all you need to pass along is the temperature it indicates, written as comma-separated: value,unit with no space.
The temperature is 40.5,°F
